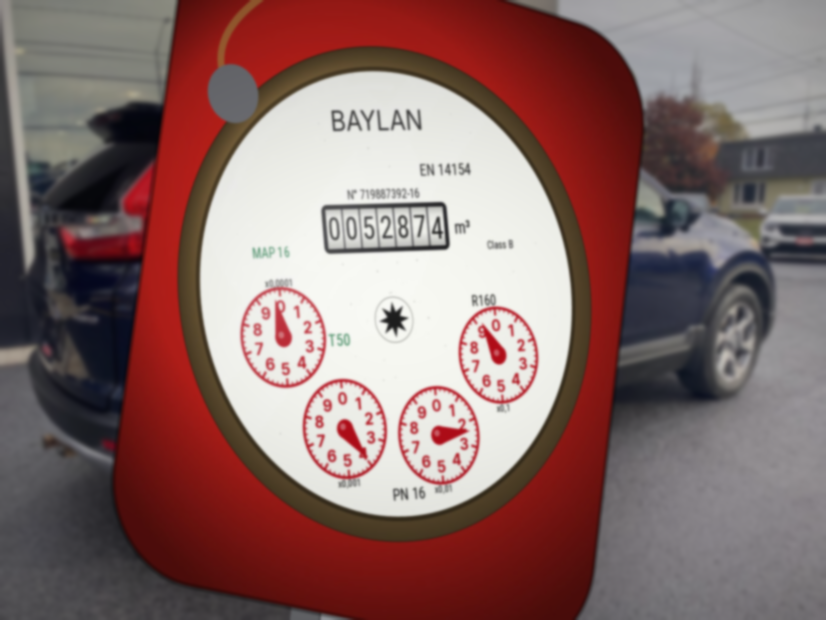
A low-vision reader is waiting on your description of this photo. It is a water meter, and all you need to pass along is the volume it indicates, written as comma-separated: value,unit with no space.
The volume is 52873.9239,m³
